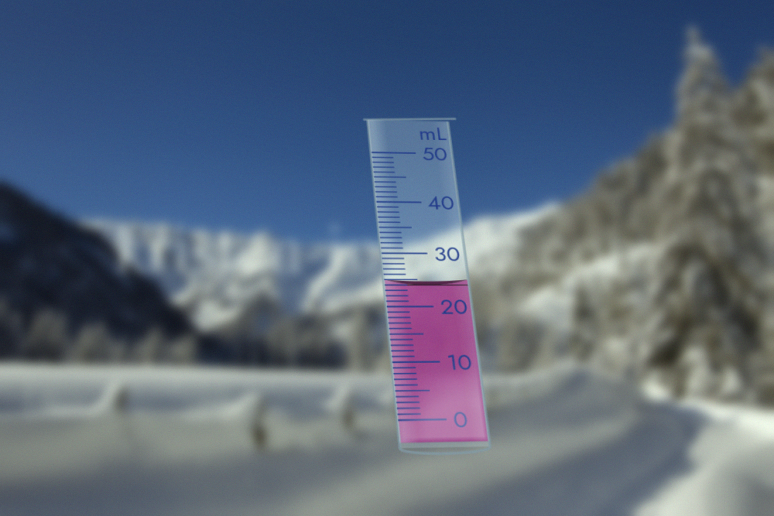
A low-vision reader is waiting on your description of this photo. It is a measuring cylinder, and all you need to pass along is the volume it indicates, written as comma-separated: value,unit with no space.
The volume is 24,mL
